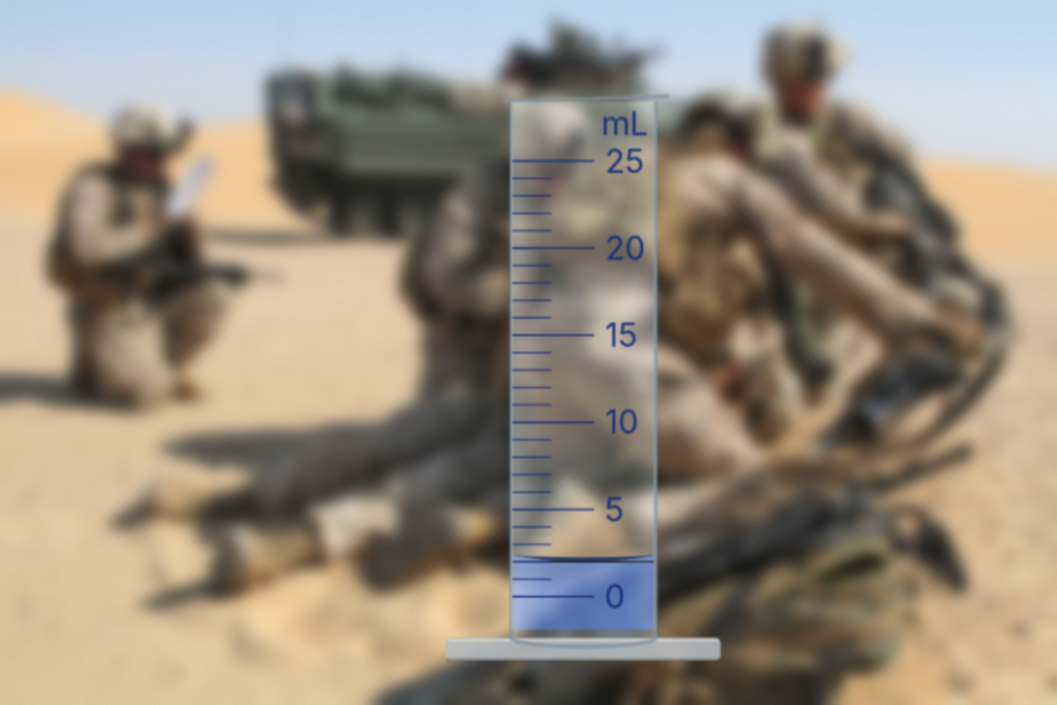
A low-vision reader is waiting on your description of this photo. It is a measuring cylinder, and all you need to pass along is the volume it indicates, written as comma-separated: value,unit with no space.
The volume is 2,mL
